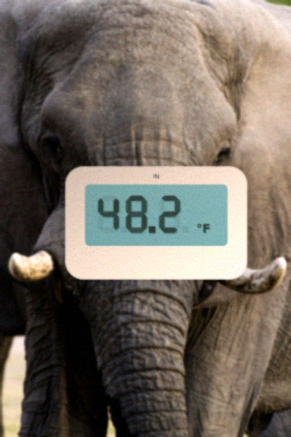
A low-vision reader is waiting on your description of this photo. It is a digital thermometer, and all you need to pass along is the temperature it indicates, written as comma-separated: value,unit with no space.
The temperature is 48.2,°F
